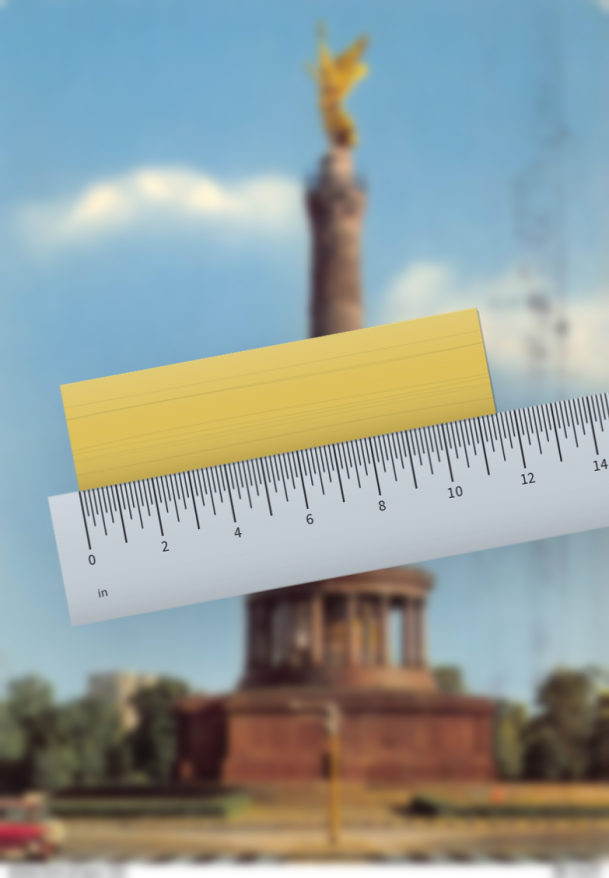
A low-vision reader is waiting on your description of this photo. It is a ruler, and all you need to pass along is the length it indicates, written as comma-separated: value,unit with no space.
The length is 11.5,in
